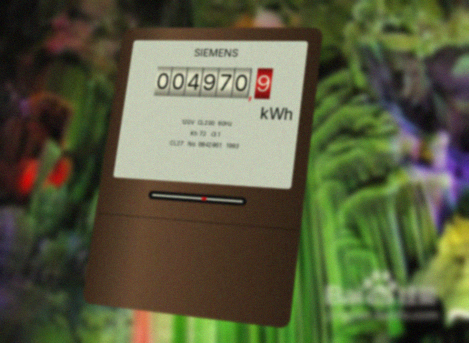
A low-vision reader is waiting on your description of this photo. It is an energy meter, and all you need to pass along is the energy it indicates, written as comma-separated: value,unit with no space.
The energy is 4970.9,kWh
